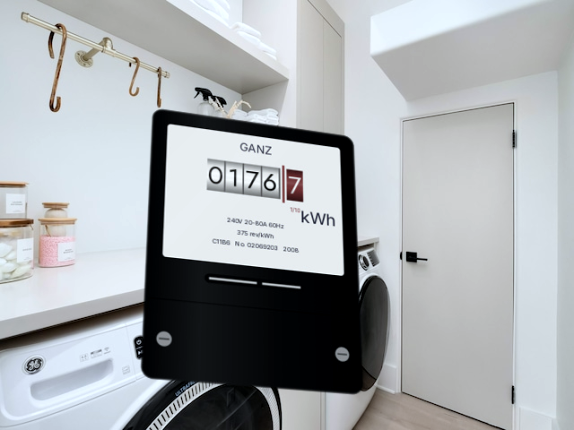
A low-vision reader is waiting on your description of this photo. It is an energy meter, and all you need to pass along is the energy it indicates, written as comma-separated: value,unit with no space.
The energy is 176.7,kWh
